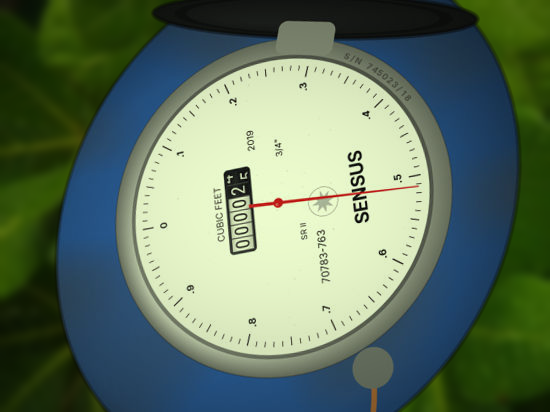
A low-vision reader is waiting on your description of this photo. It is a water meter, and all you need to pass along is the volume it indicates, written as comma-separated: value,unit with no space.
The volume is 24.51,ft³
